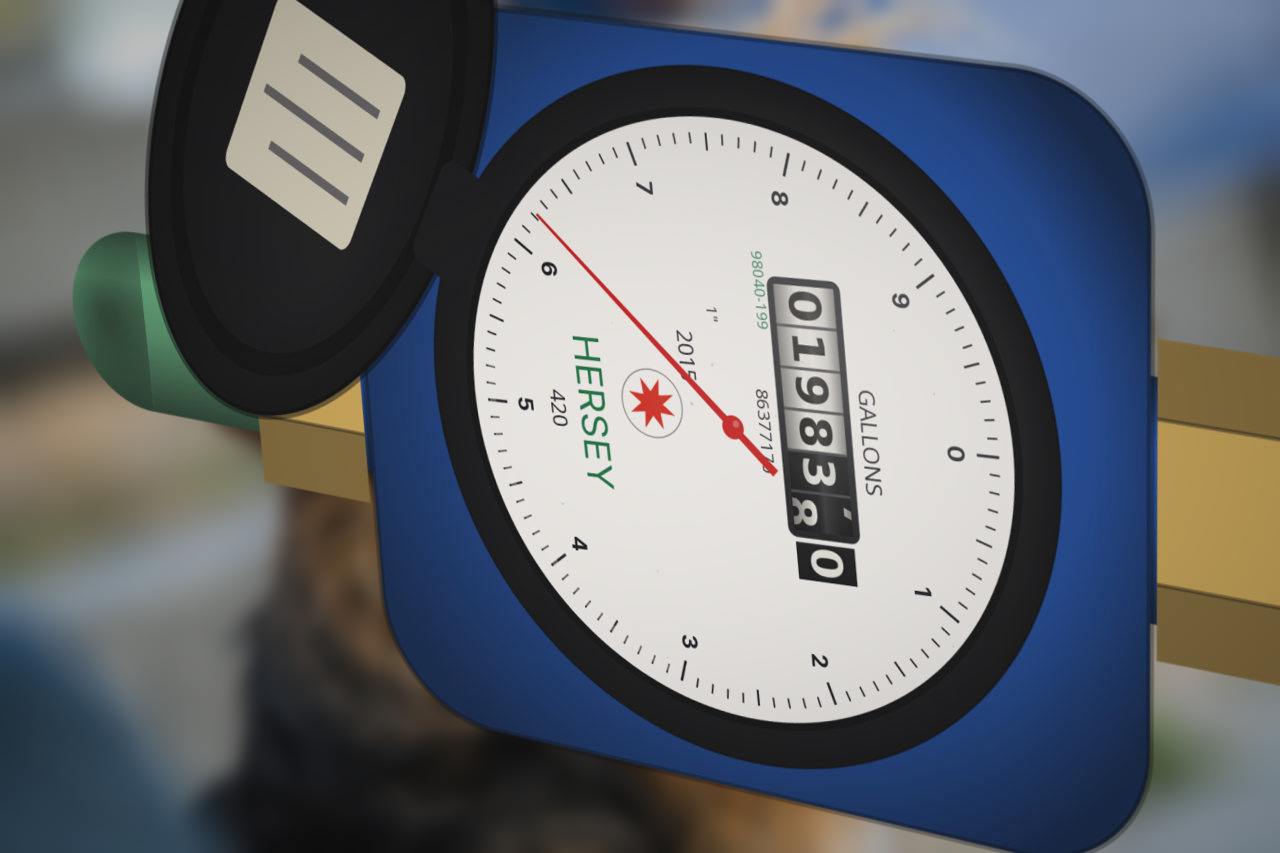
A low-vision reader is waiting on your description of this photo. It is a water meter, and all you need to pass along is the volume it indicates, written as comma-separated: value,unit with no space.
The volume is 198376.2,gal
